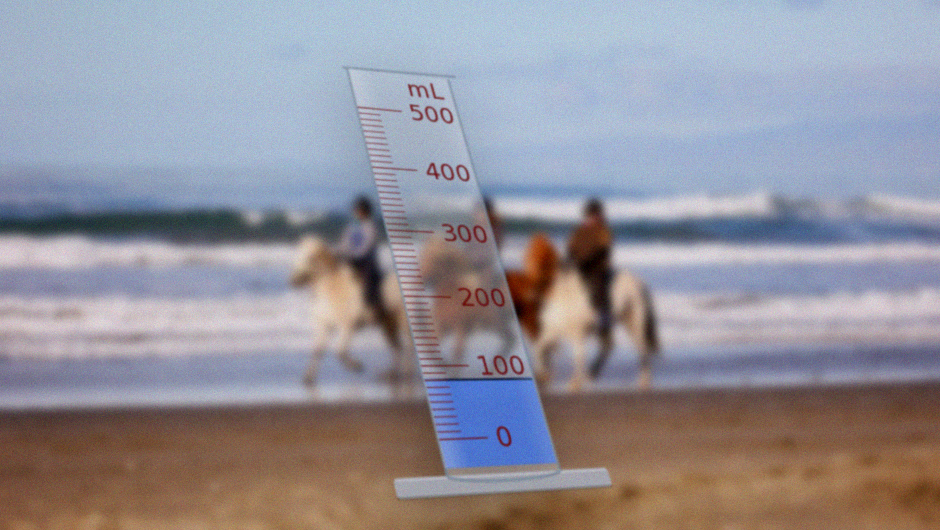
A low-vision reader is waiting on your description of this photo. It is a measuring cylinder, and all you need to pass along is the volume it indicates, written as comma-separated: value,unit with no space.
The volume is 80,mL
